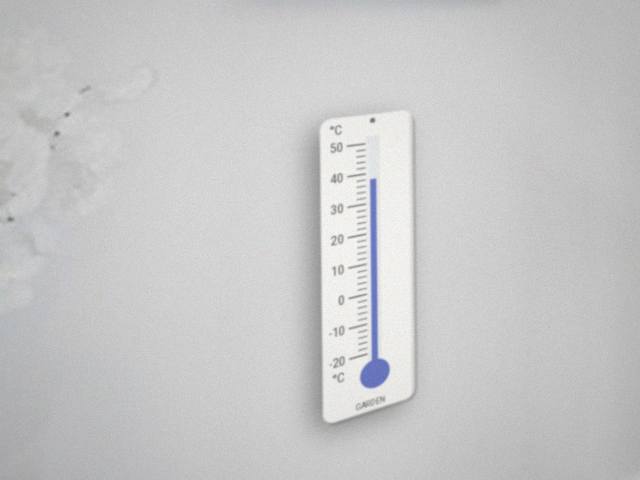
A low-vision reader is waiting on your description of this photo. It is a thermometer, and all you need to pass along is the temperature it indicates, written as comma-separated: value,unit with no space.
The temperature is 38,°C
